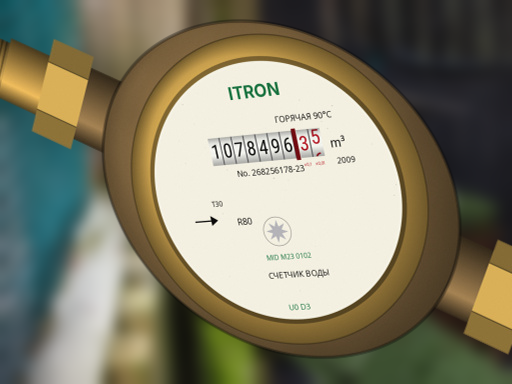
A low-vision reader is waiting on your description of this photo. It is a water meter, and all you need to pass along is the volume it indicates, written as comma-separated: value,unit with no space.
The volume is 1078496.35,m³
